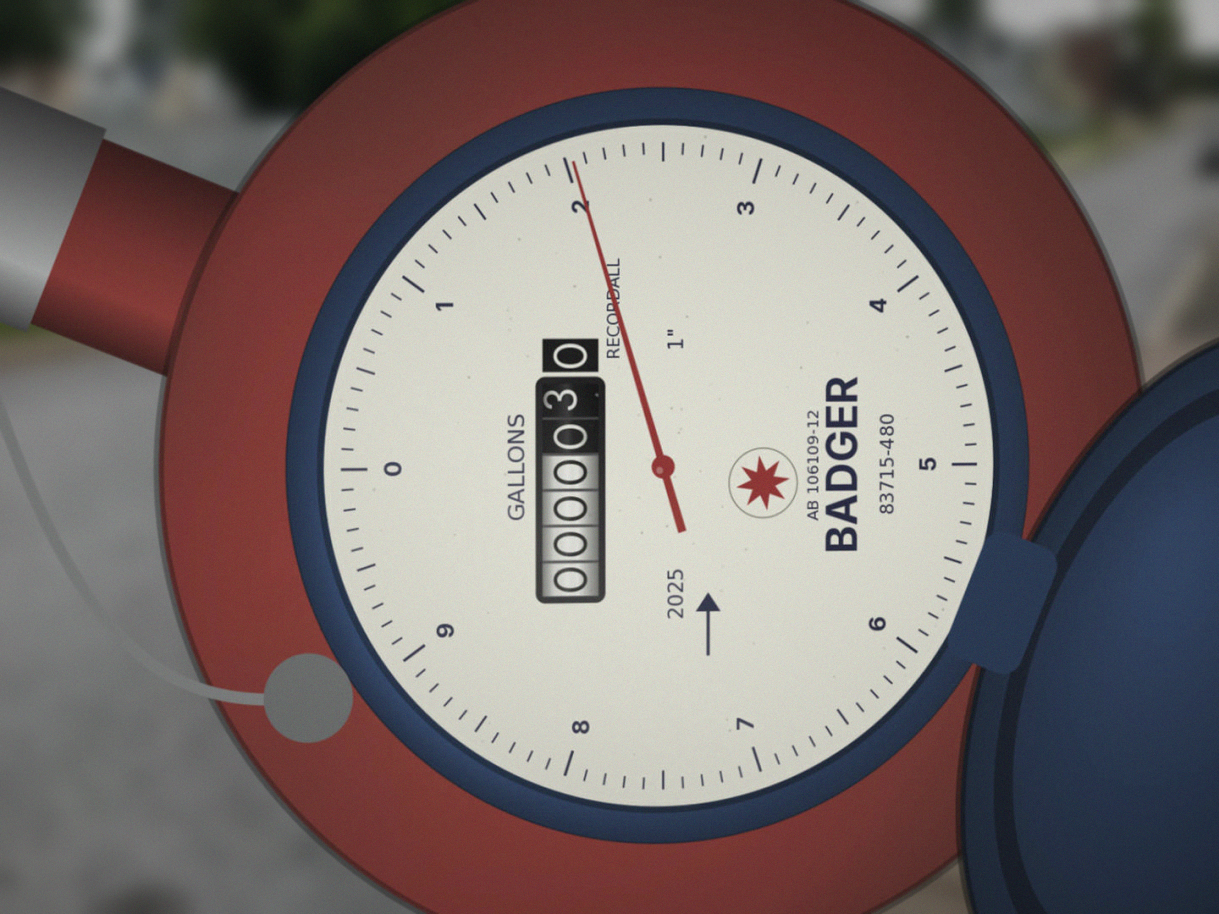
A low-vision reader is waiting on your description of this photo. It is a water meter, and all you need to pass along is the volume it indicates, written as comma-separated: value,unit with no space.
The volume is 32.0,gal
